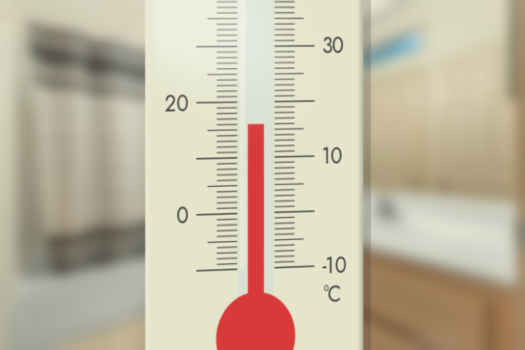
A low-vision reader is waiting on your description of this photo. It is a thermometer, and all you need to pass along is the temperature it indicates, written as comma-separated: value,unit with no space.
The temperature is 16,°C
